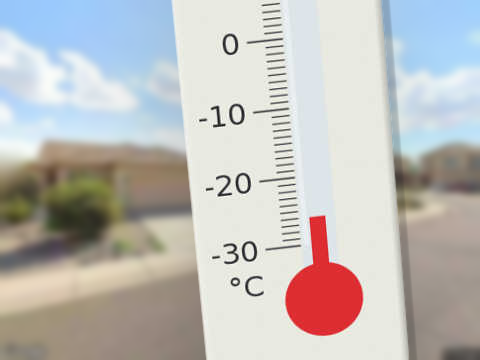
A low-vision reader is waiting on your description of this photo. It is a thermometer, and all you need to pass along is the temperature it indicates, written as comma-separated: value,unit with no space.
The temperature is -26,°C
